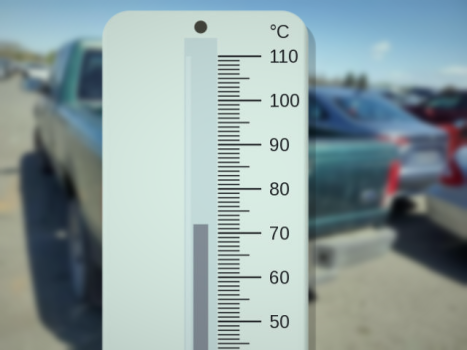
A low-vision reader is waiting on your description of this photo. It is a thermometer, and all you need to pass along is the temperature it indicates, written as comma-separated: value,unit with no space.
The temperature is 72,°C
